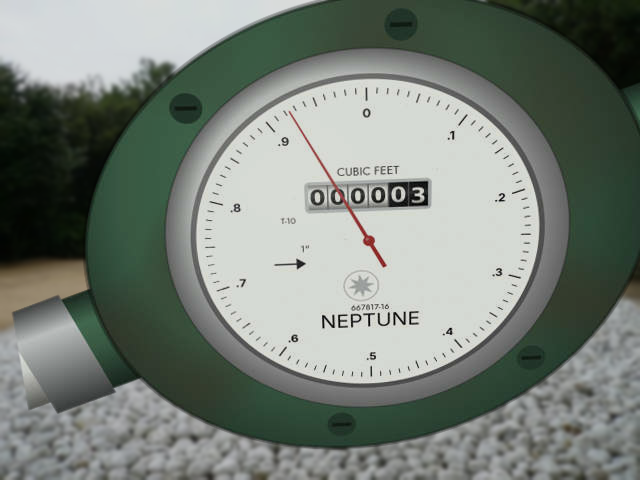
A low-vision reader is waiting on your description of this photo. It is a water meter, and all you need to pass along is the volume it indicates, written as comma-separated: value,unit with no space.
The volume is 2.92,ft³
